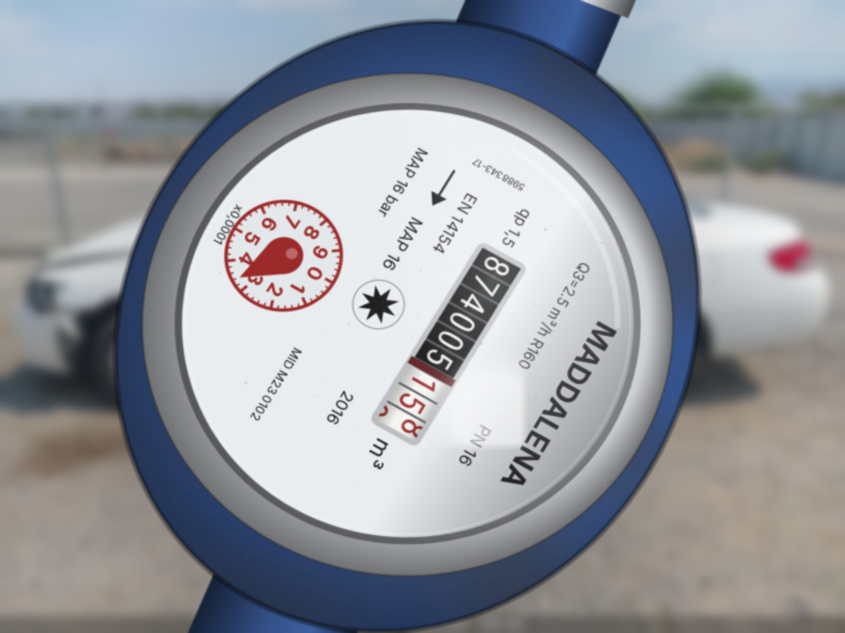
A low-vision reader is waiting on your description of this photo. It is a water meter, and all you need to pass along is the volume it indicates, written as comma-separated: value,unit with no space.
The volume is 874005.1583,m³
